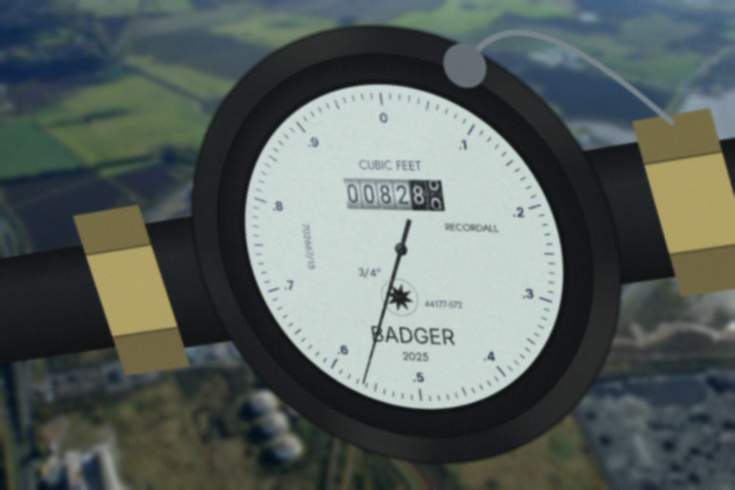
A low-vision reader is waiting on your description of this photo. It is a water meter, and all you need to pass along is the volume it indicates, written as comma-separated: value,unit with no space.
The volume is 8288.56,ft³
